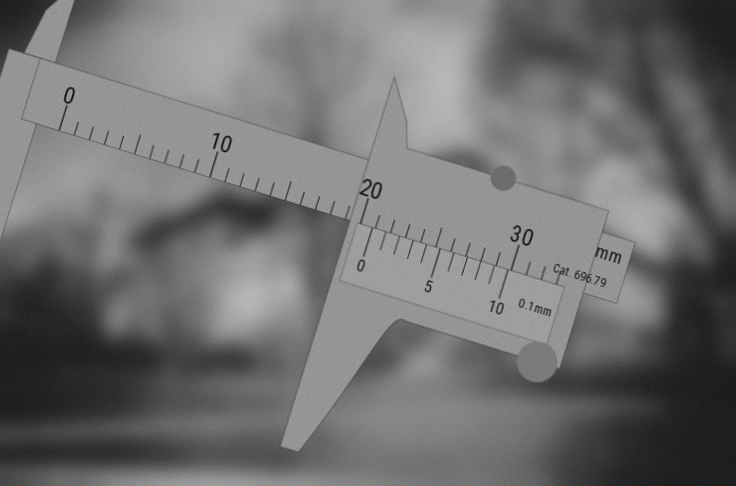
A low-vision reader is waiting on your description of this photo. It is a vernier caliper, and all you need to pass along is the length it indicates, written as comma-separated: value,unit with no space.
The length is 20.8,mm
